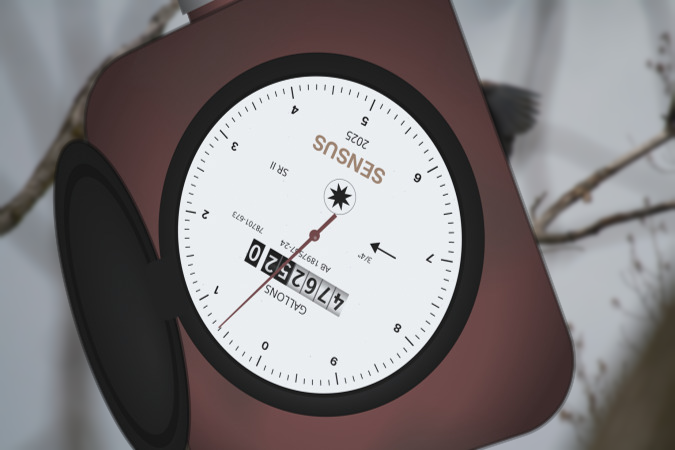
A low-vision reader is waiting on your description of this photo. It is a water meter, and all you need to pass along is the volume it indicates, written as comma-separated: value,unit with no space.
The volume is 4762520.6,gal
